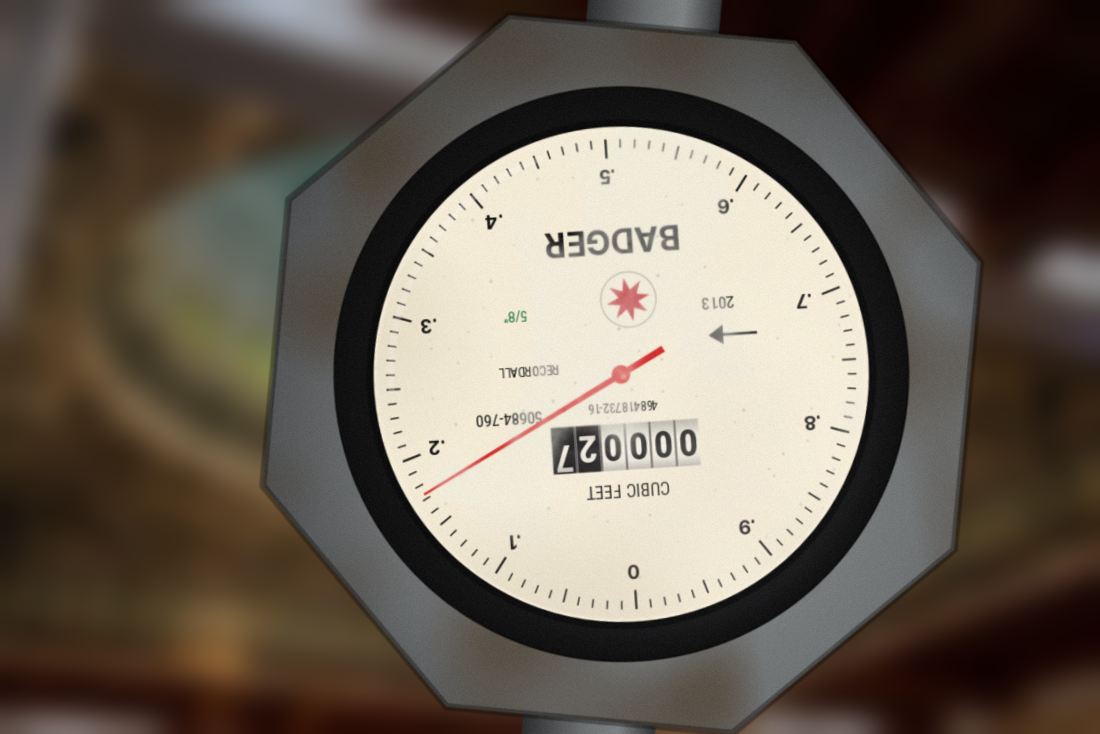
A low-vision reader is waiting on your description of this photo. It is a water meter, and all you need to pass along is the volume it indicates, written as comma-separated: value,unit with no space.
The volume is 27.17,ft³
